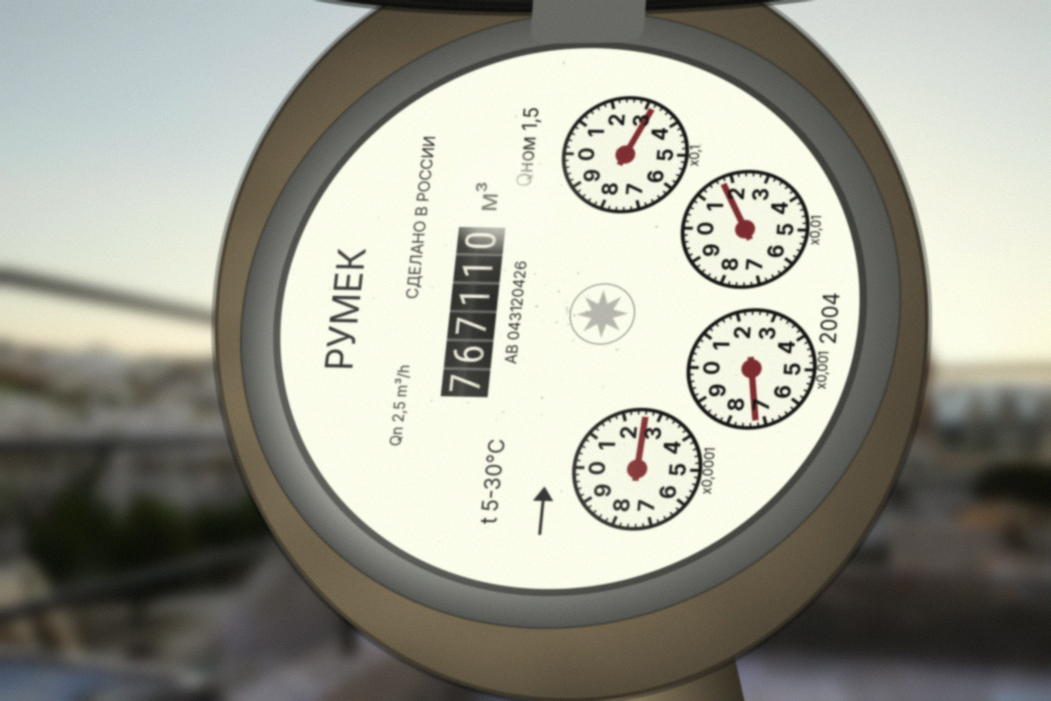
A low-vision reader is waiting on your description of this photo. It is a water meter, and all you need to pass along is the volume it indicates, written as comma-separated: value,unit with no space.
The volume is 767110.3172,m³
